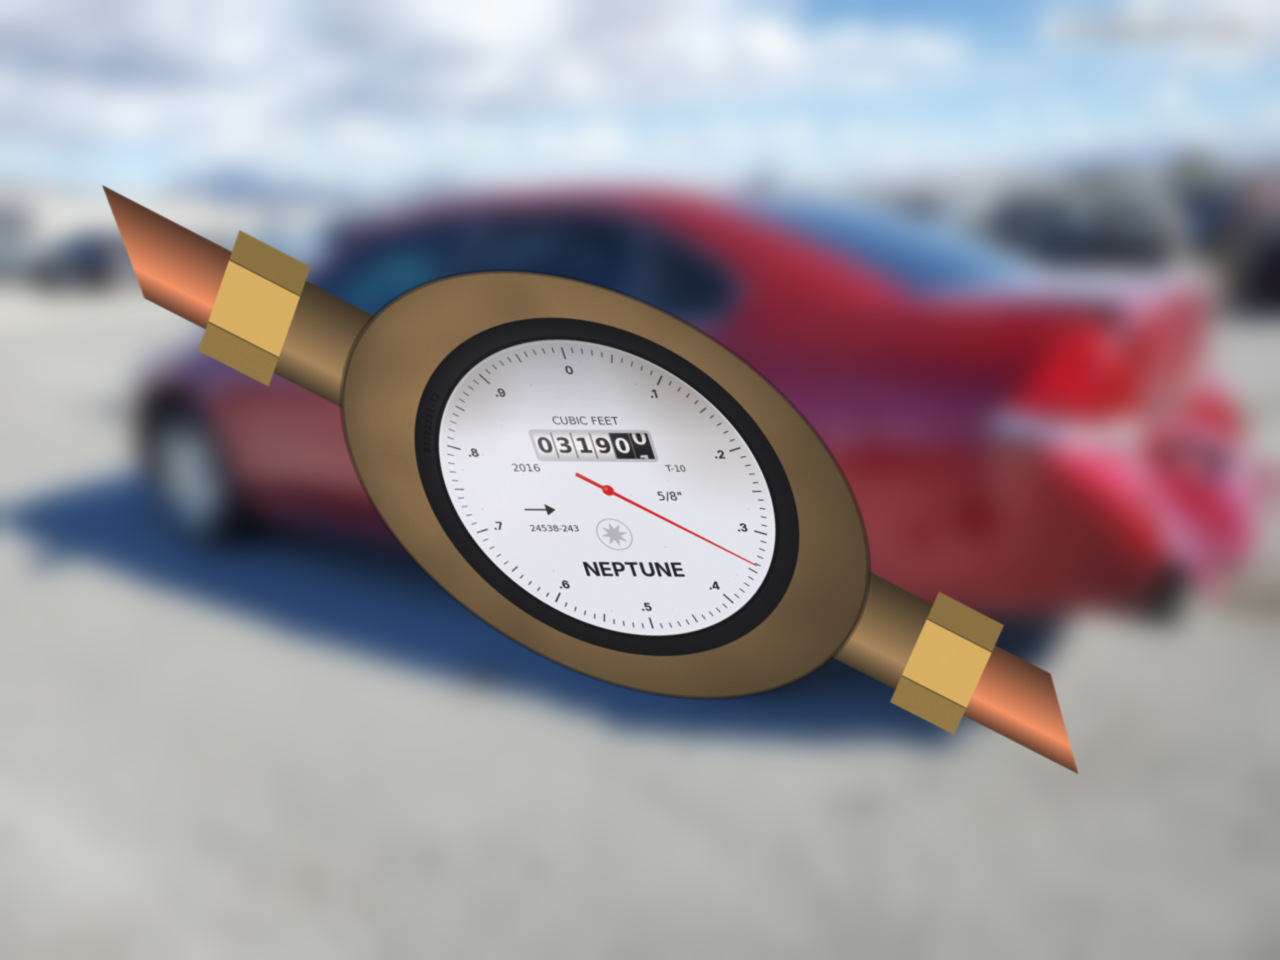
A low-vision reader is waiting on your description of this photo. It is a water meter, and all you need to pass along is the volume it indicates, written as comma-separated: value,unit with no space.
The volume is 31900.34,ft³
